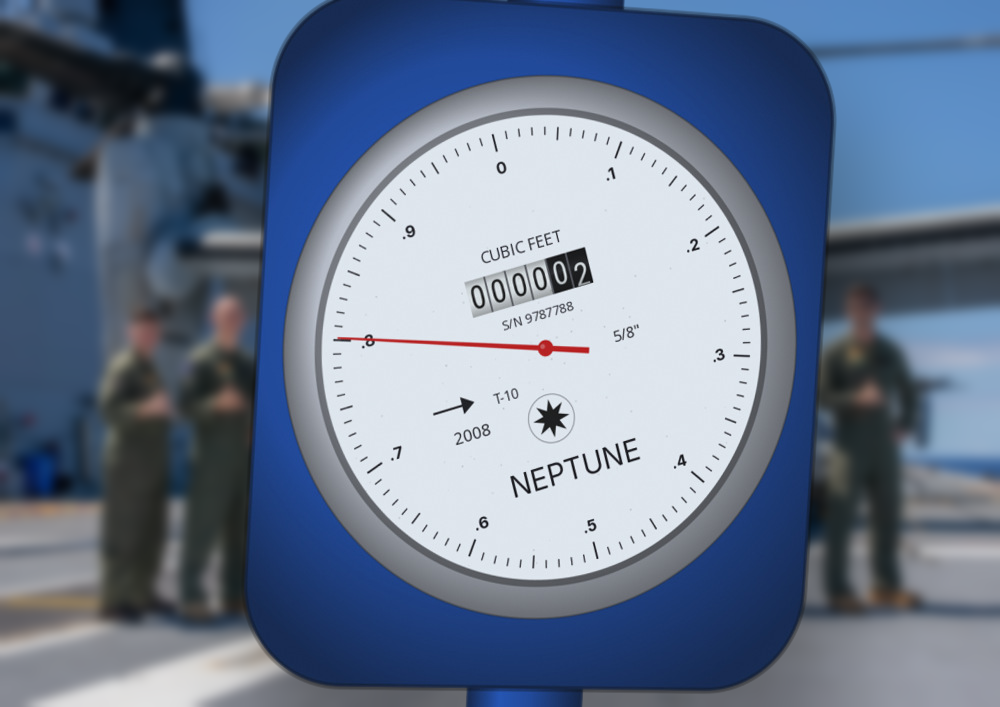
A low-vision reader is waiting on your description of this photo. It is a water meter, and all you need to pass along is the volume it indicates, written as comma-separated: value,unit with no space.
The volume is 1.80,ft³
